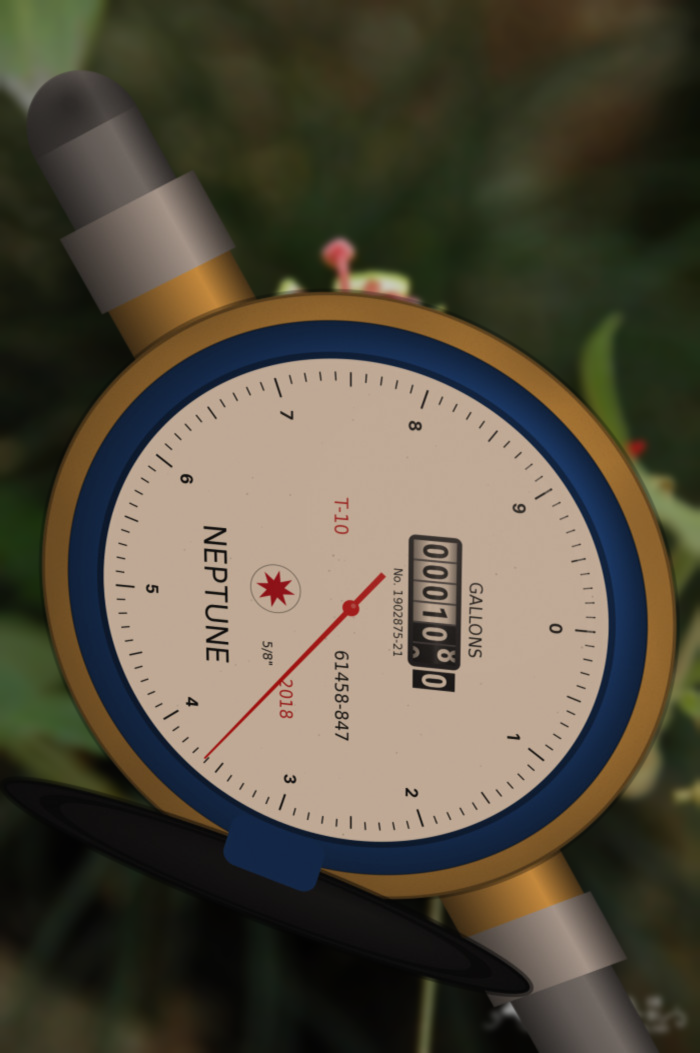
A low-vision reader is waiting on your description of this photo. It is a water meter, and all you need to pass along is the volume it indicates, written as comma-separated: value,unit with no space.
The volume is 1083.6,gal
